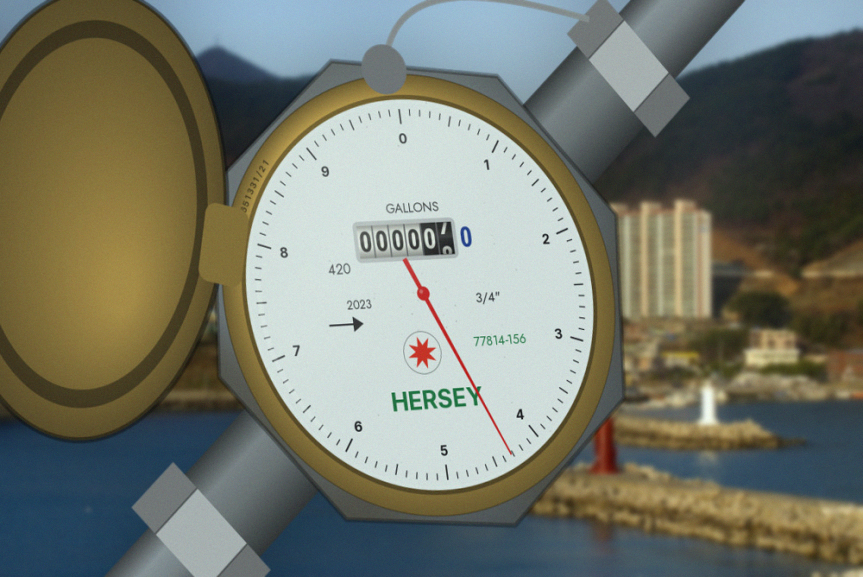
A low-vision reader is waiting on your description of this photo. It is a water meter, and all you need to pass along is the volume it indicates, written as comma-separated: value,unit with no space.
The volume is 74.3,gal
